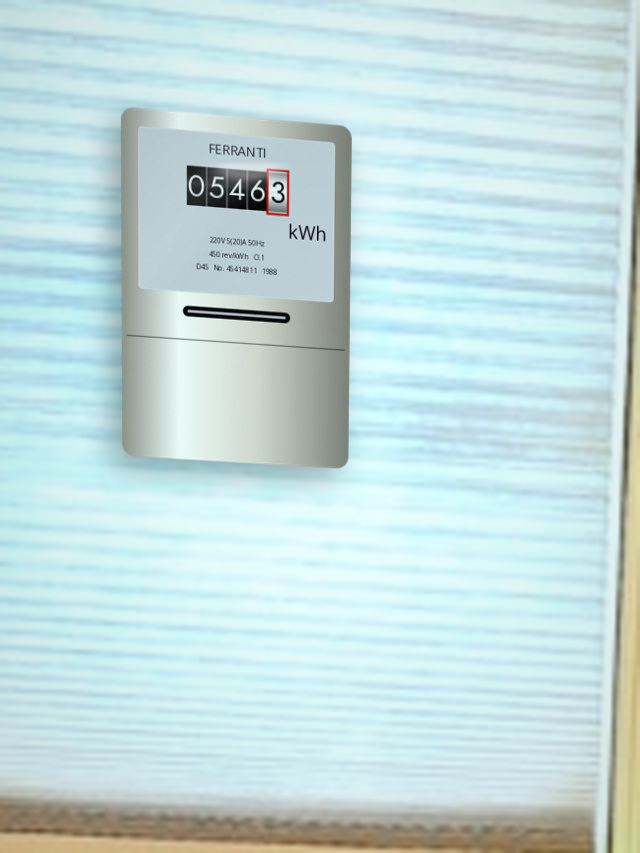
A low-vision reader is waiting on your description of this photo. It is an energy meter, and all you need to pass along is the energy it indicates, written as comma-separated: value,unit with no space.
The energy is 546.3,kWh
